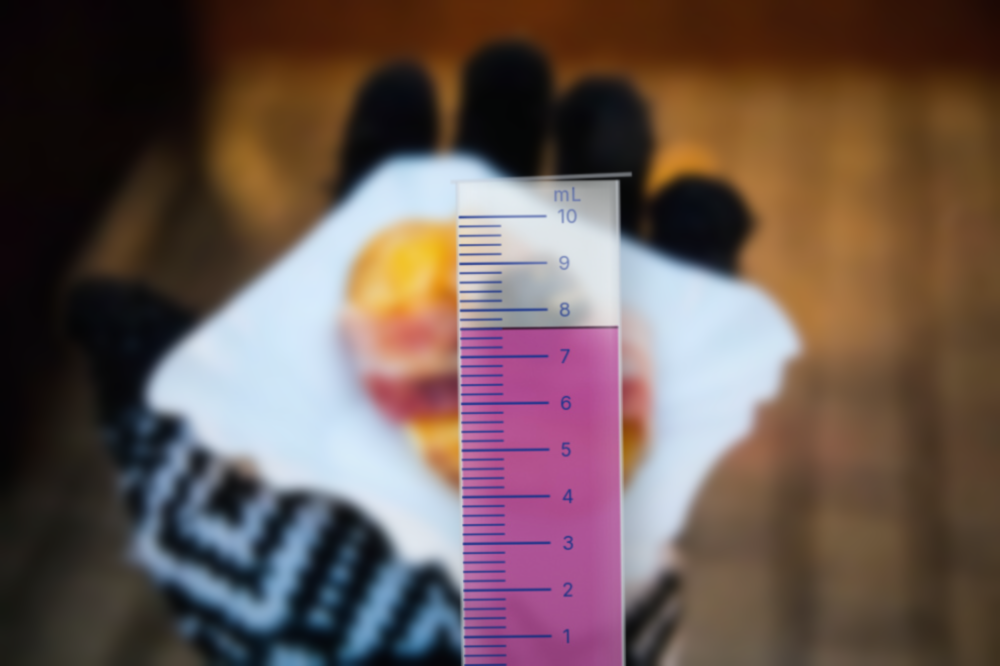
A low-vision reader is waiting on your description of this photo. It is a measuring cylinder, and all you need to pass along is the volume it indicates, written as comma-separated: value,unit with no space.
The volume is 7.6,mL
